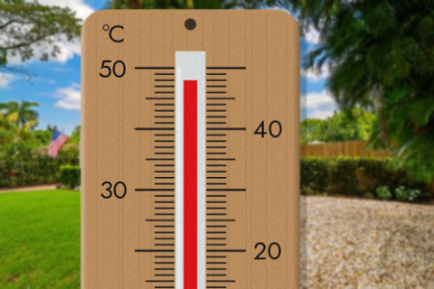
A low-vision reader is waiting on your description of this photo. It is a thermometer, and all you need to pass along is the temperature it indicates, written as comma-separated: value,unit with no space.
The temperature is 48,°C
